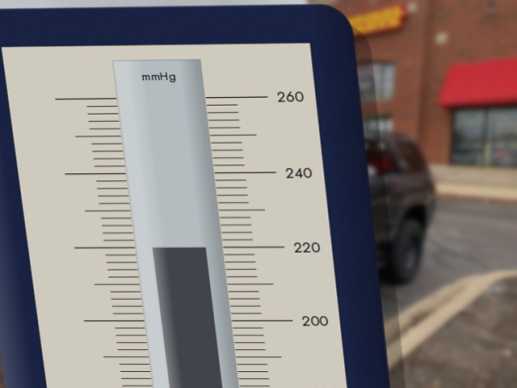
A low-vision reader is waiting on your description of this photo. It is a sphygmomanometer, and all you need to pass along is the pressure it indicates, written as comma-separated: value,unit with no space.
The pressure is 220,mmHg
